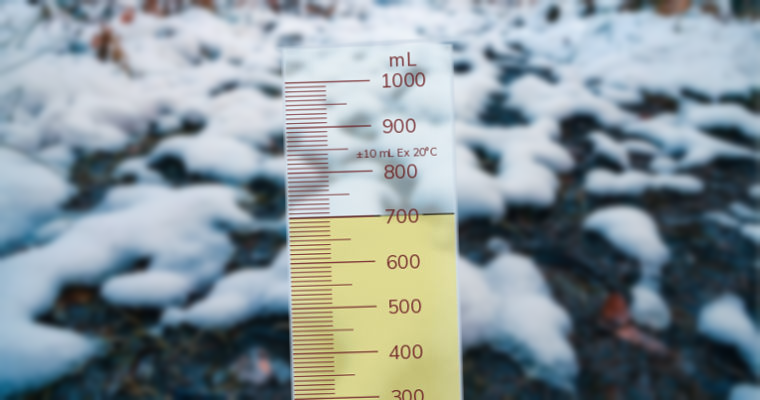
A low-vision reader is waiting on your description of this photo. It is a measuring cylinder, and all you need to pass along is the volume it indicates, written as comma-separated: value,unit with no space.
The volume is 700,mL
